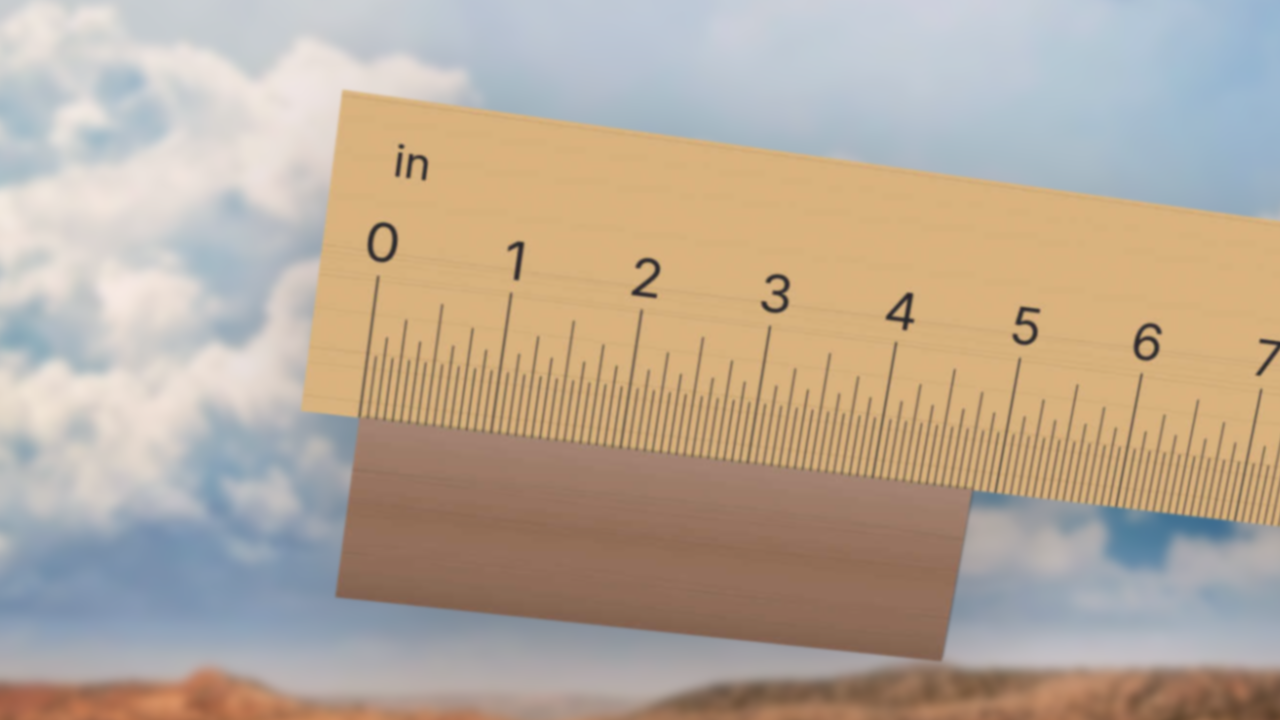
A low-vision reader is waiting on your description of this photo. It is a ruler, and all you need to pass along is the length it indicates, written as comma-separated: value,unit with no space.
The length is 4.8125,in
